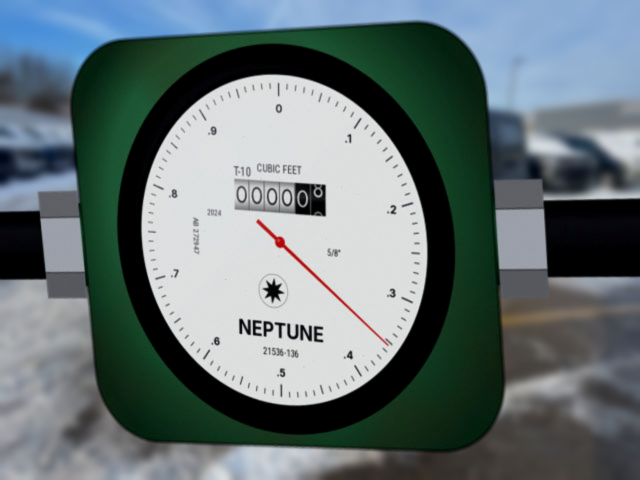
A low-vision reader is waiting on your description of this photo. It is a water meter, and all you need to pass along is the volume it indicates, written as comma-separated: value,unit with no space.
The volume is 8.35,ft³
